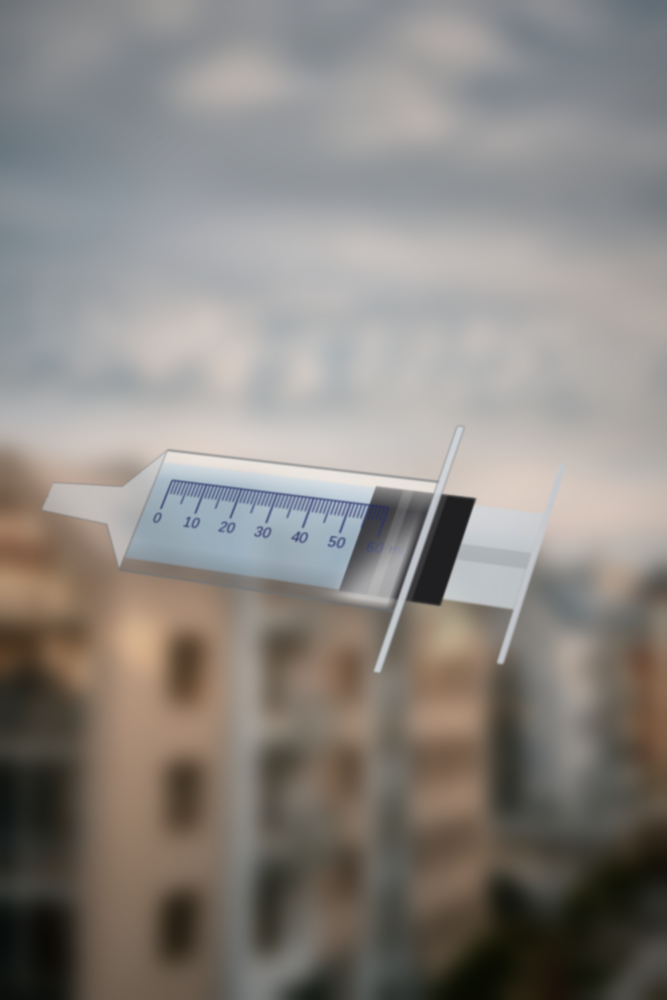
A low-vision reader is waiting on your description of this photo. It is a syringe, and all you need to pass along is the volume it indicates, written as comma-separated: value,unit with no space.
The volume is 55,mL
